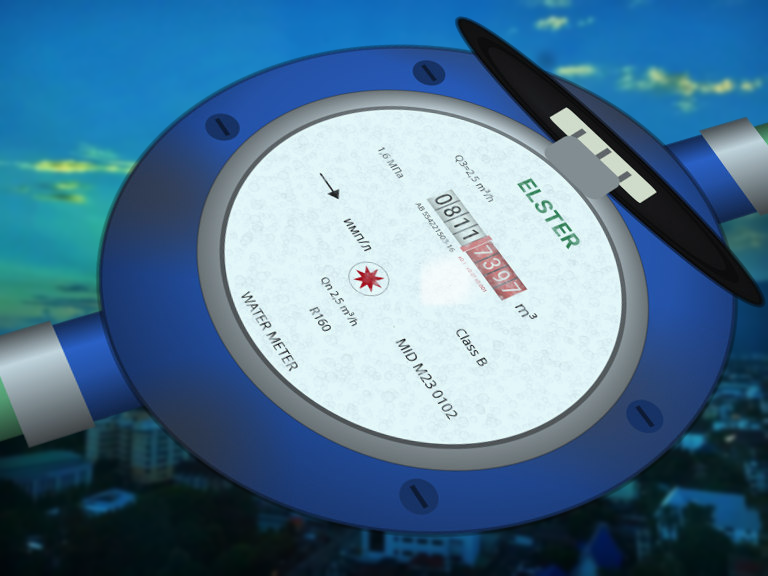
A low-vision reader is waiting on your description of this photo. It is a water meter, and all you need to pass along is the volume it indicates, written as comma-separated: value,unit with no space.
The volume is 811.7397,m³
